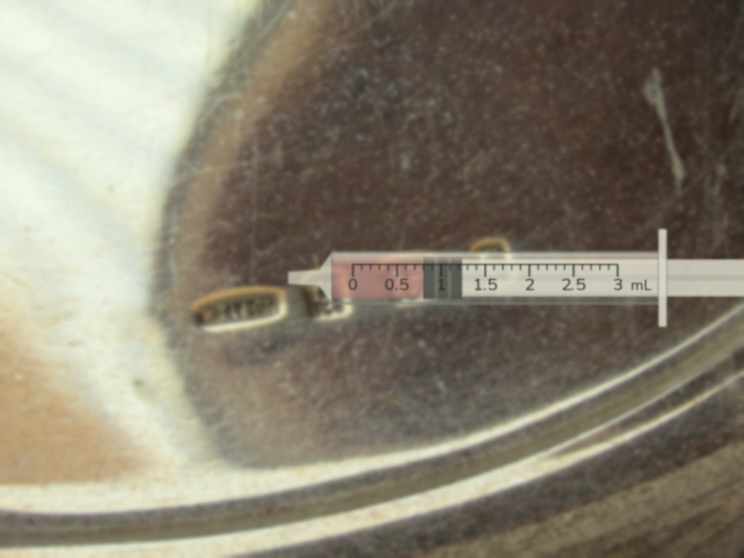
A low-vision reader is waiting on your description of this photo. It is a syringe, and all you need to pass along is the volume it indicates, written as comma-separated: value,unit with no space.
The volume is 0.8,mL
